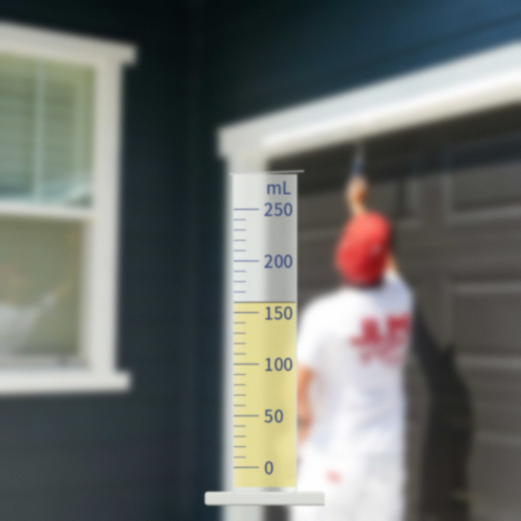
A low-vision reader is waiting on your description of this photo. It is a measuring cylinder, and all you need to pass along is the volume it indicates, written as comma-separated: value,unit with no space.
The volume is 160,mL
